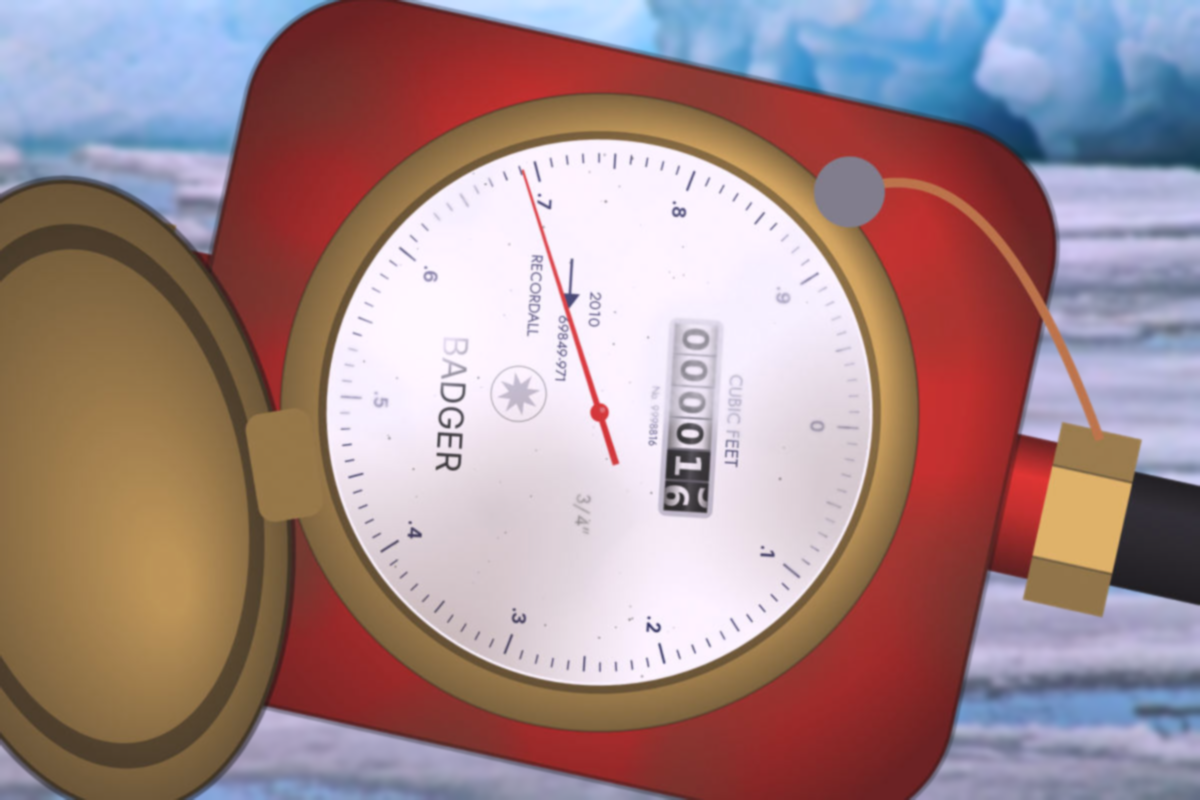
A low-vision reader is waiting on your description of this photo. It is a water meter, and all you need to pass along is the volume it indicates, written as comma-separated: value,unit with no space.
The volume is 15.69,ft³
